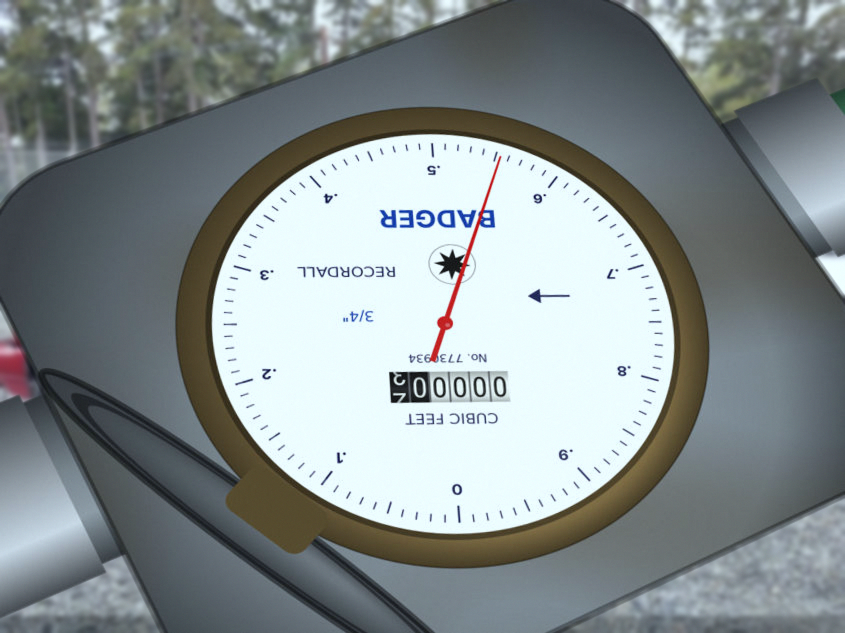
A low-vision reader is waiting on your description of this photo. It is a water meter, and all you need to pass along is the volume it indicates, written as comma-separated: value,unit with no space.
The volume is 2.55,ft³
